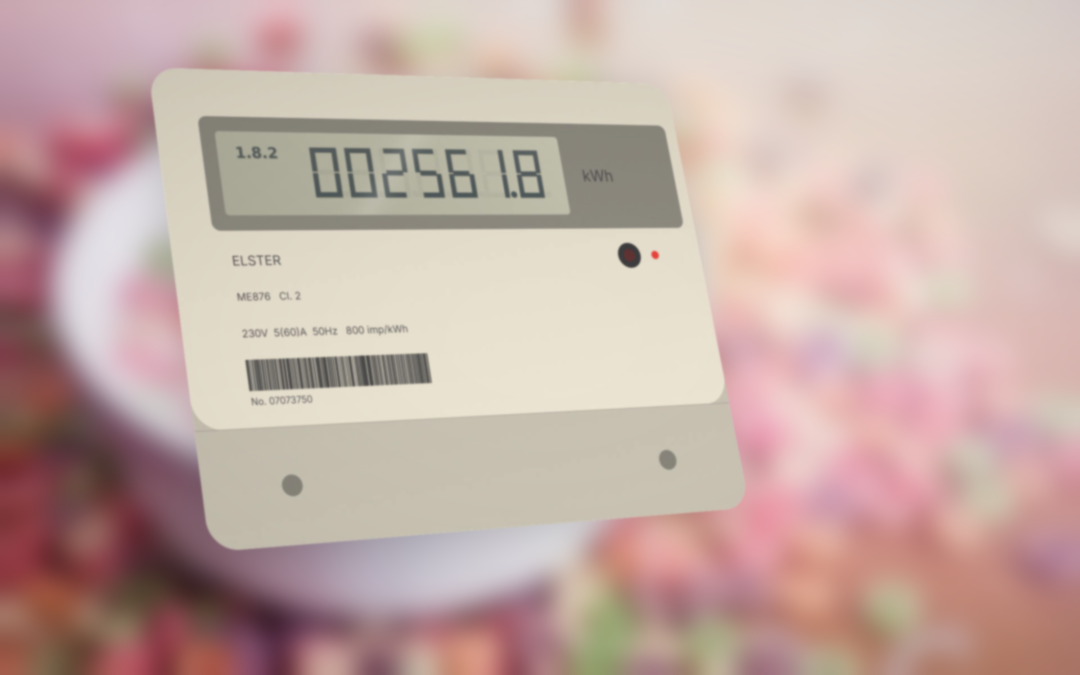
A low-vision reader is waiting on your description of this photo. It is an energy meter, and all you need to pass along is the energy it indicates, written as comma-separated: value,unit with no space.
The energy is 2561.8,kWh
